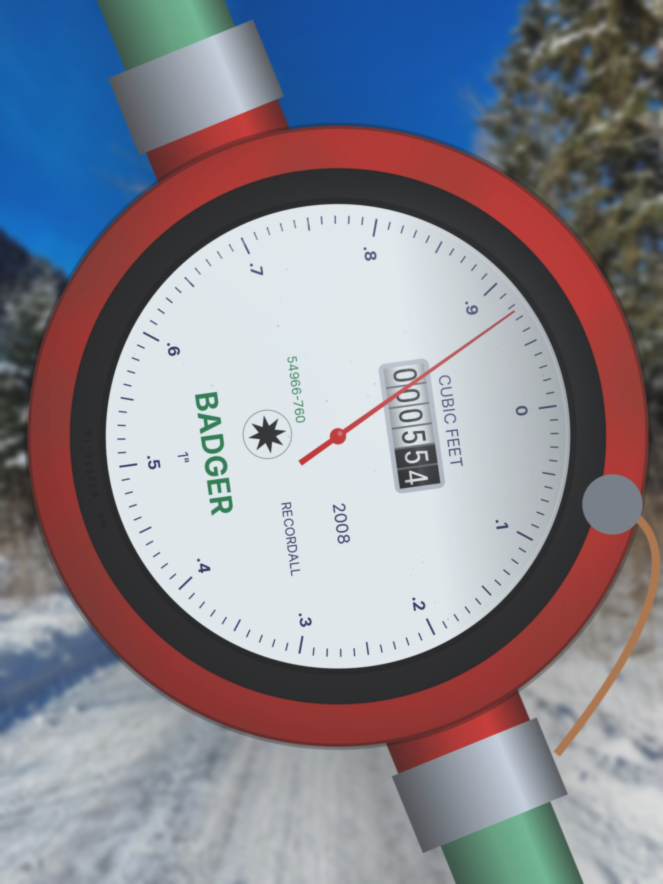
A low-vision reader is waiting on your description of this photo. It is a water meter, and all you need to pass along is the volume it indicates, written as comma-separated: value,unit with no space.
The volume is 553.92,ft³
